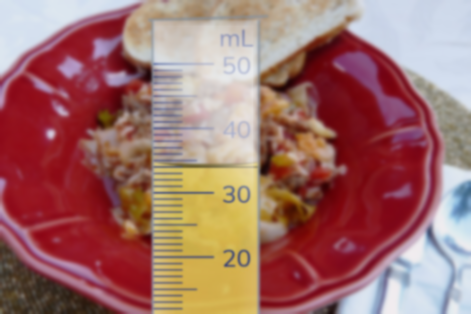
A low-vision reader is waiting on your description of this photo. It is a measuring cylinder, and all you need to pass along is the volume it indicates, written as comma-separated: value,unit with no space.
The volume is 34,mL
